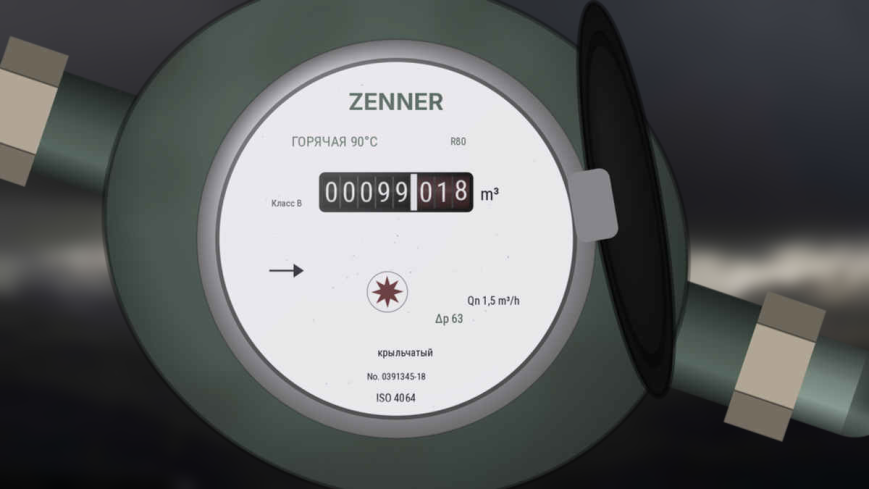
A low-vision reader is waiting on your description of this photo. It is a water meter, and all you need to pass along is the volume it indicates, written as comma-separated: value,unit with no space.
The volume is 99.018,m³
